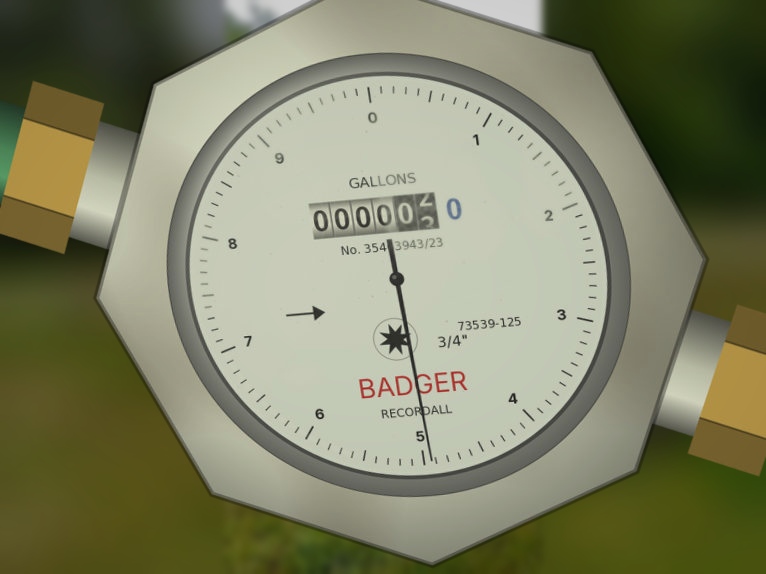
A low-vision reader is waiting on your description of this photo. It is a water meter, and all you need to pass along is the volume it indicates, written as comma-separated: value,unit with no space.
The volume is 24.9,gal
